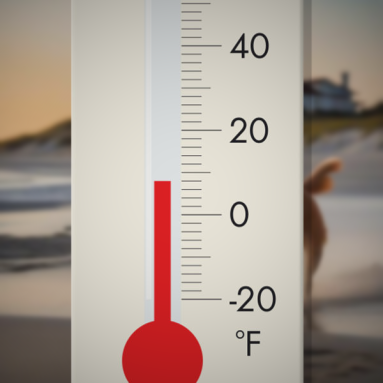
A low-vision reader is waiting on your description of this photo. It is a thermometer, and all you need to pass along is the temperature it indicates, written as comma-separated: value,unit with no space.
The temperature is 8,°F
